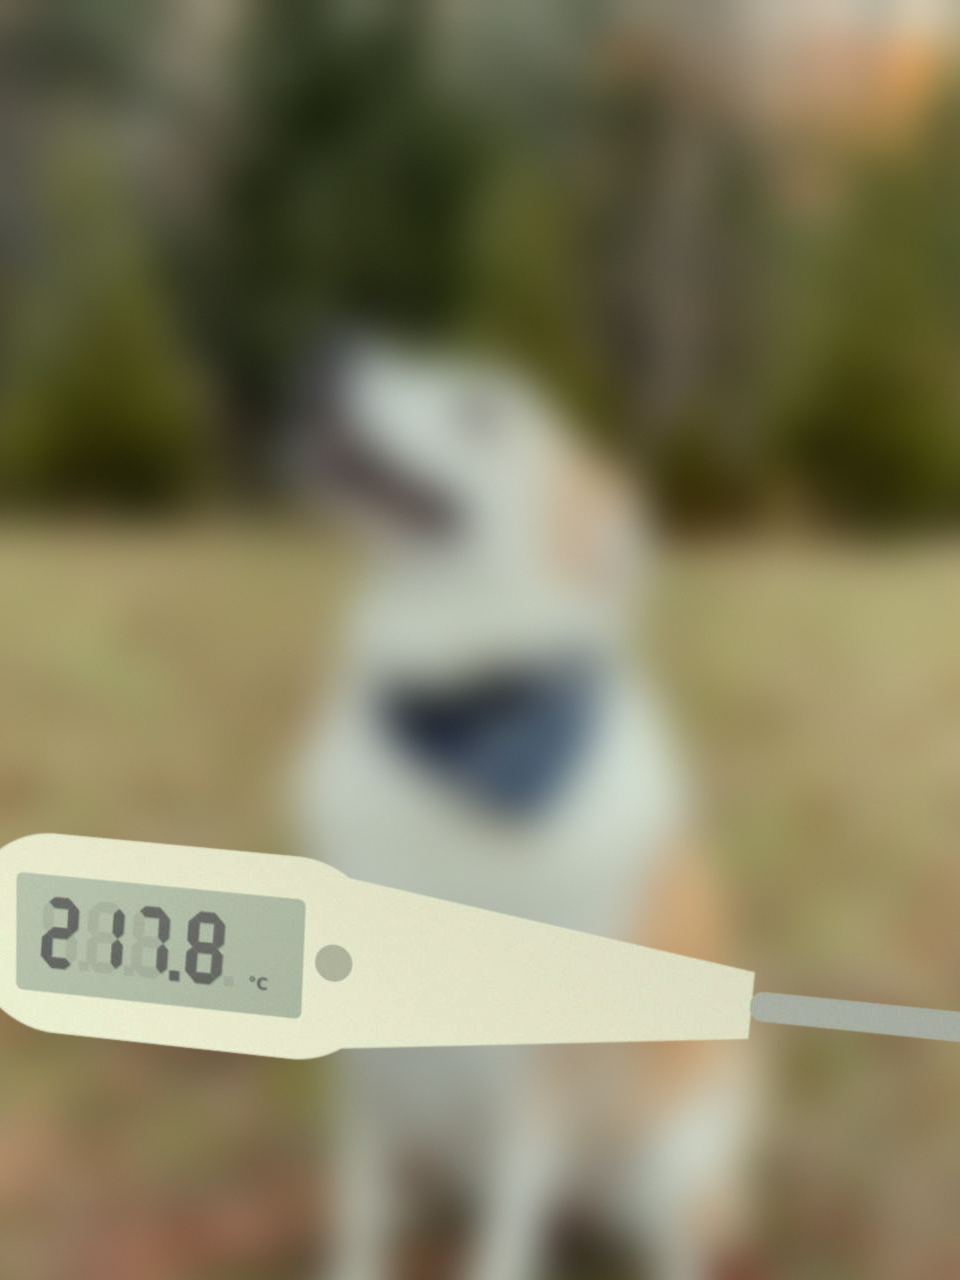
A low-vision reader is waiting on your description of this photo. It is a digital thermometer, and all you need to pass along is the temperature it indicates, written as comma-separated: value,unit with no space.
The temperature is 217.8,°C
